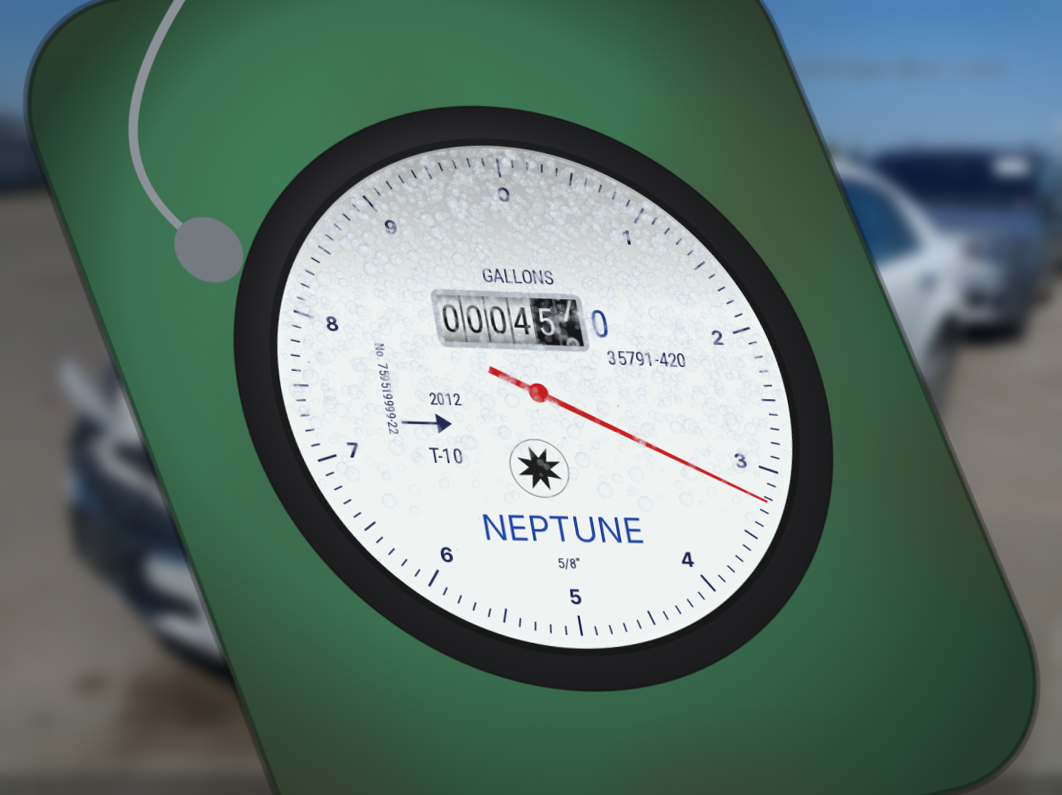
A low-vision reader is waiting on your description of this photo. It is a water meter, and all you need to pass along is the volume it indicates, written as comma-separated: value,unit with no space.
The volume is 4573.2,gal
